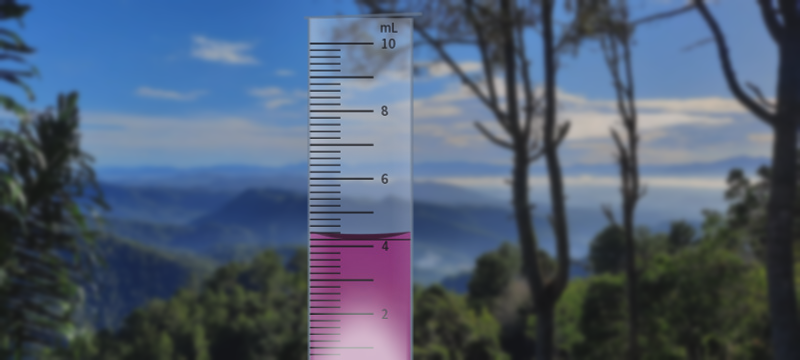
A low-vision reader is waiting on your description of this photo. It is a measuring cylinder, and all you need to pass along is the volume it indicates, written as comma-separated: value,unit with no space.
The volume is 4.2,mL
